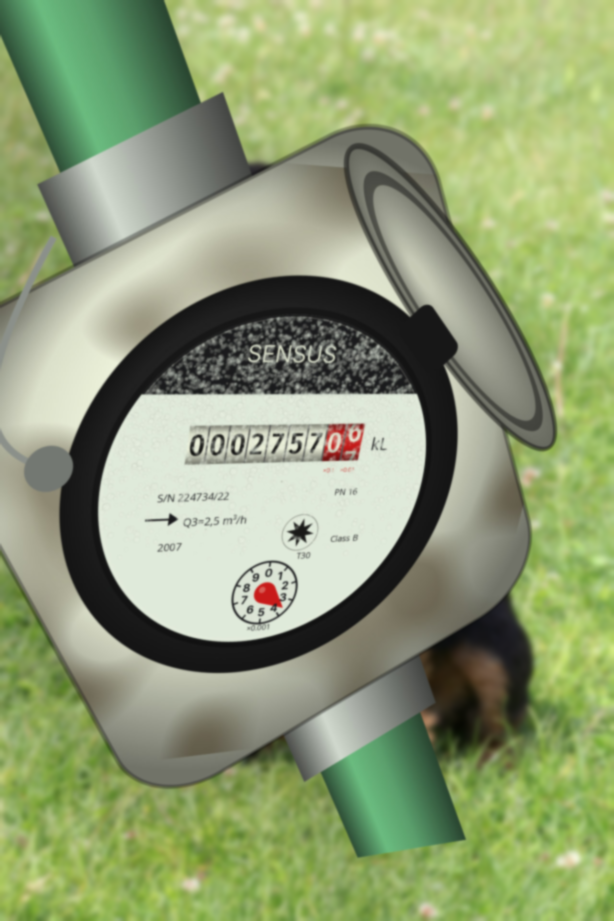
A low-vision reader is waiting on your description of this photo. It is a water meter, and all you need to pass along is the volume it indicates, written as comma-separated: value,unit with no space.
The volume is 2757.063,kL
